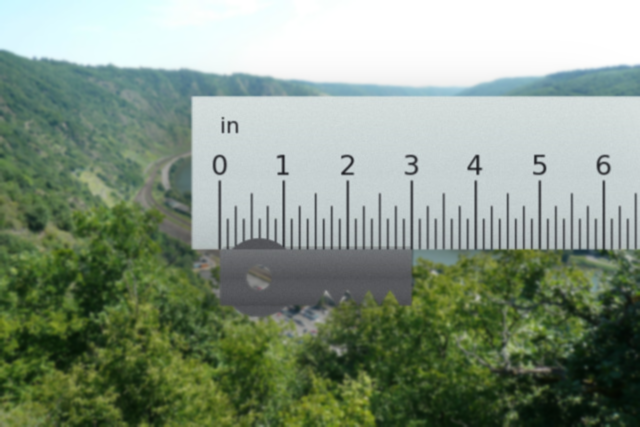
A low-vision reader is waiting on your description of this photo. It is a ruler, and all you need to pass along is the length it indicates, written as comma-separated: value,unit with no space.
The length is 3,in
